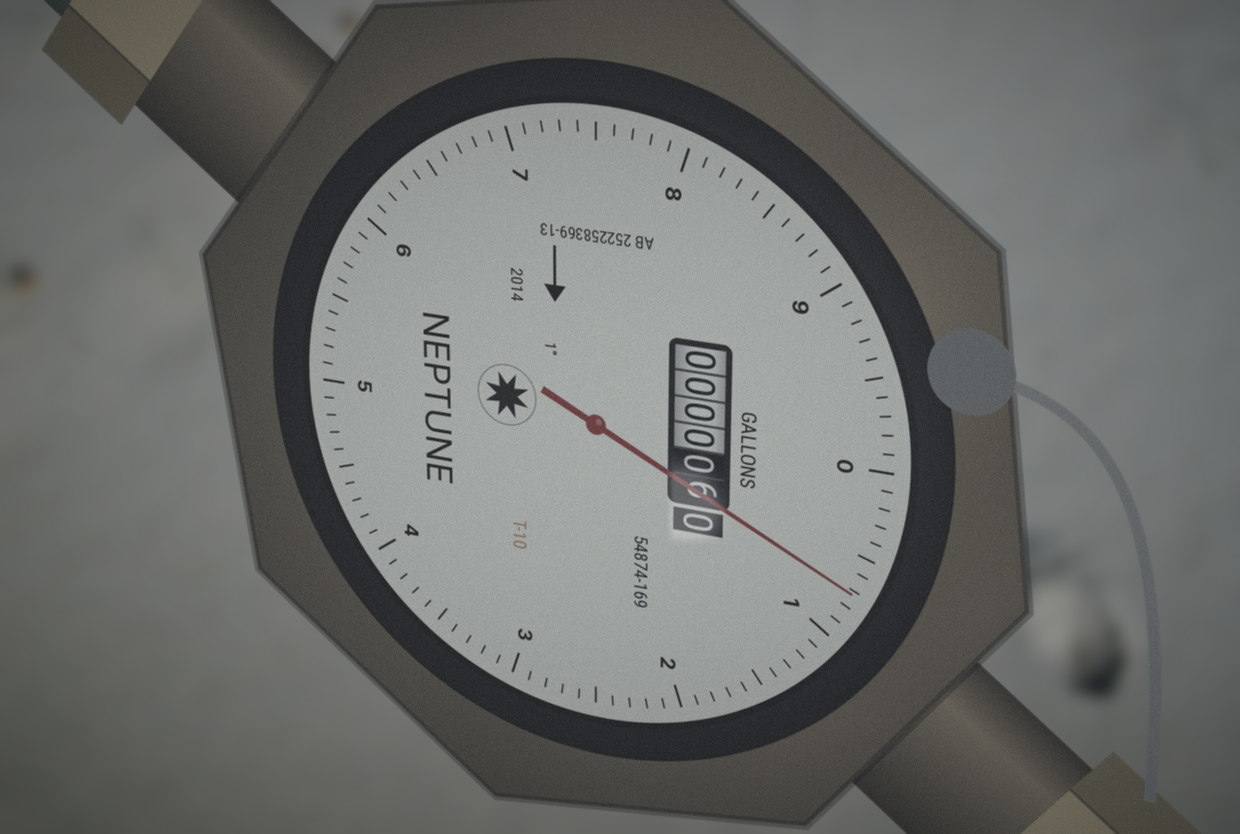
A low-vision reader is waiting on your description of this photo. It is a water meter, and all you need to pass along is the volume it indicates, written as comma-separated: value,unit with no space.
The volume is 60.7,gal
